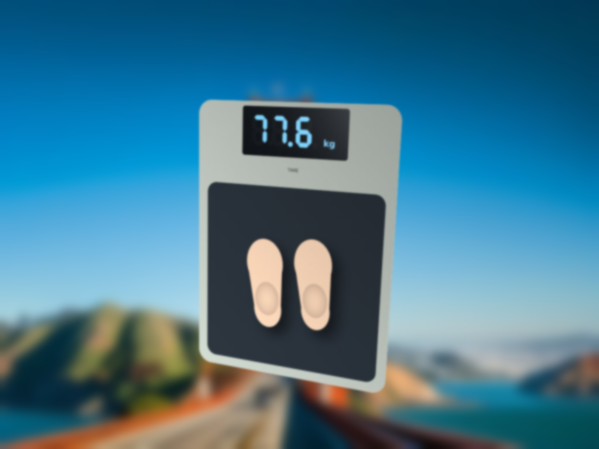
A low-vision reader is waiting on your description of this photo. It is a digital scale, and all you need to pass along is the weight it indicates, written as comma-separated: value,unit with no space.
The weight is 77.6,kg
